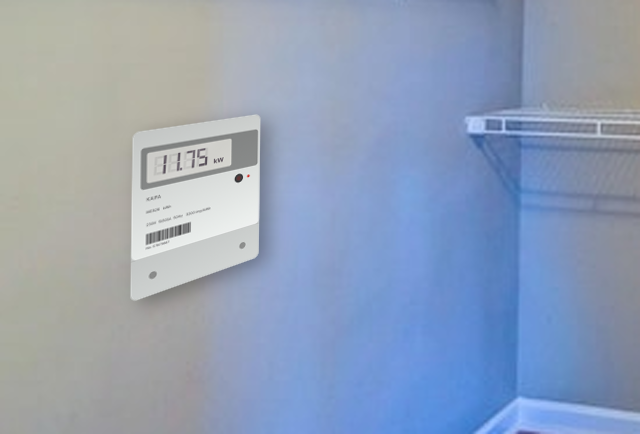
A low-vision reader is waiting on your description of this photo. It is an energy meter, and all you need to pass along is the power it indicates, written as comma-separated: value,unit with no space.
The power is 11.75,kW
